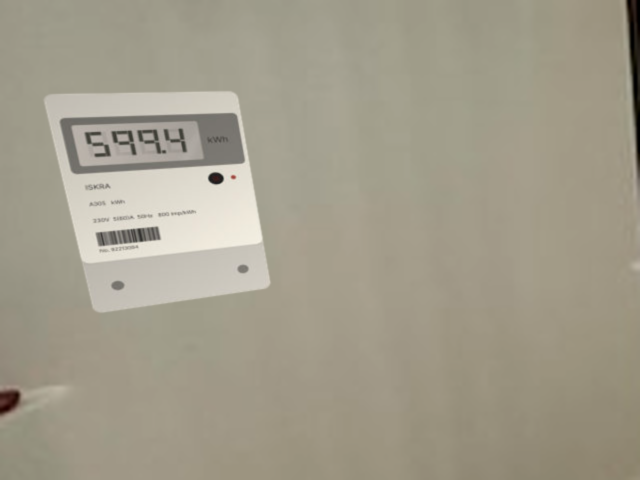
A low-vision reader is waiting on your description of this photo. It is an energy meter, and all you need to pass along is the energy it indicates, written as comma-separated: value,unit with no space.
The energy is 599.4,kWh
